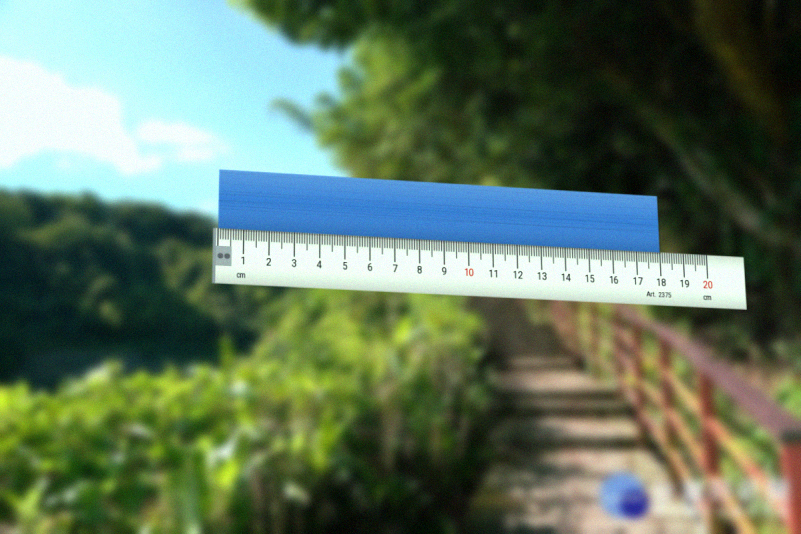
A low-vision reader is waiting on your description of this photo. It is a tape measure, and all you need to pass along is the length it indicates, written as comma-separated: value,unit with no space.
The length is 18,cm
